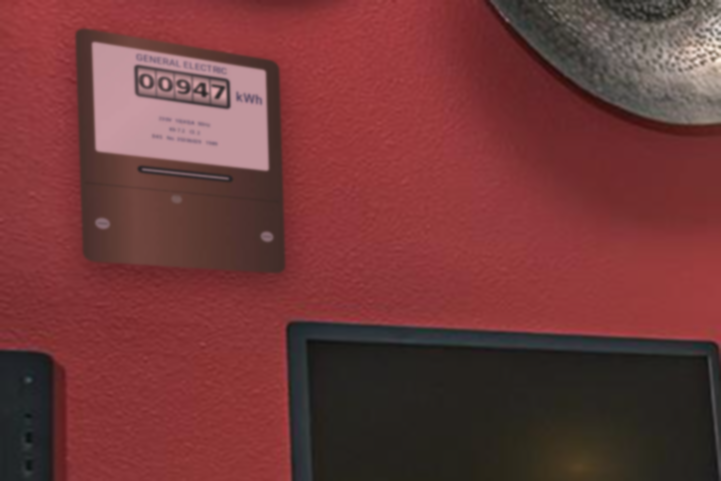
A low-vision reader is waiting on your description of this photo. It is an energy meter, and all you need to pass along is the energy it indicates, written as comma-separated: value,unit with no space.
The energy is 947,kWh
